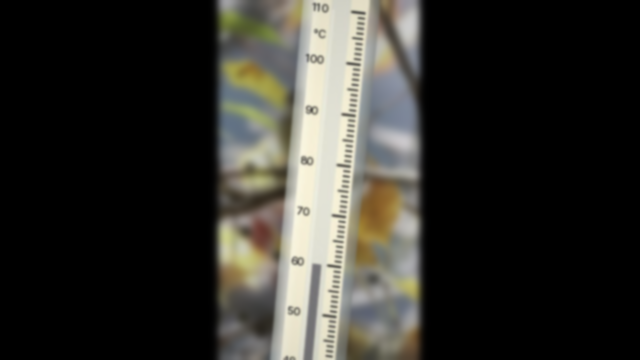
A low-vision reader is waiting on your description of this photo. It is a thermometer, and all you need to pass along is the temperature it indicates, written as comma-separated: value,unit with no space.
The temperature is 60,°C
